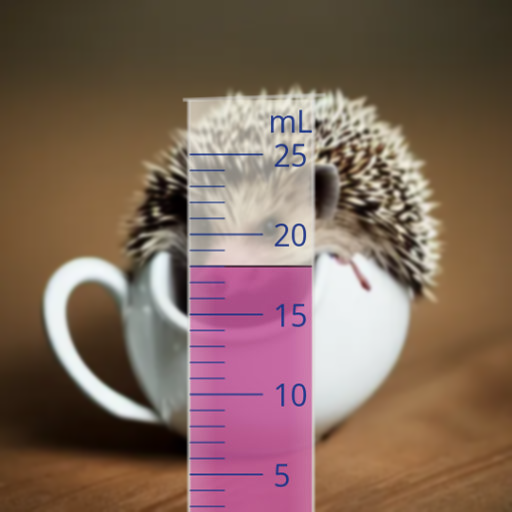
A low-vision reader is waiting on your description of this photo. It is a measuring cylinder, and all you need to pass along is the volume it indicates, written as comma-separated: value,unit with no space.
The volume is 18,mL
